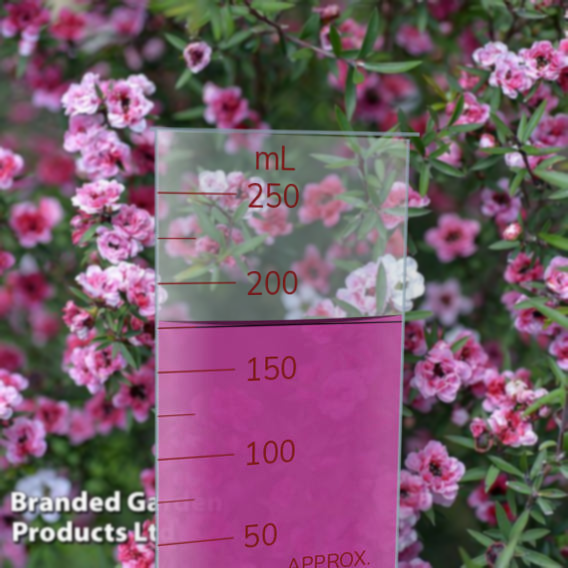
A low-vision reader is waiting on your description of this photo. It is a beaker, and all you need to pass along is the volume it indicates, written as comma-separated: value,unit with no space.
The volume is 175,mL
